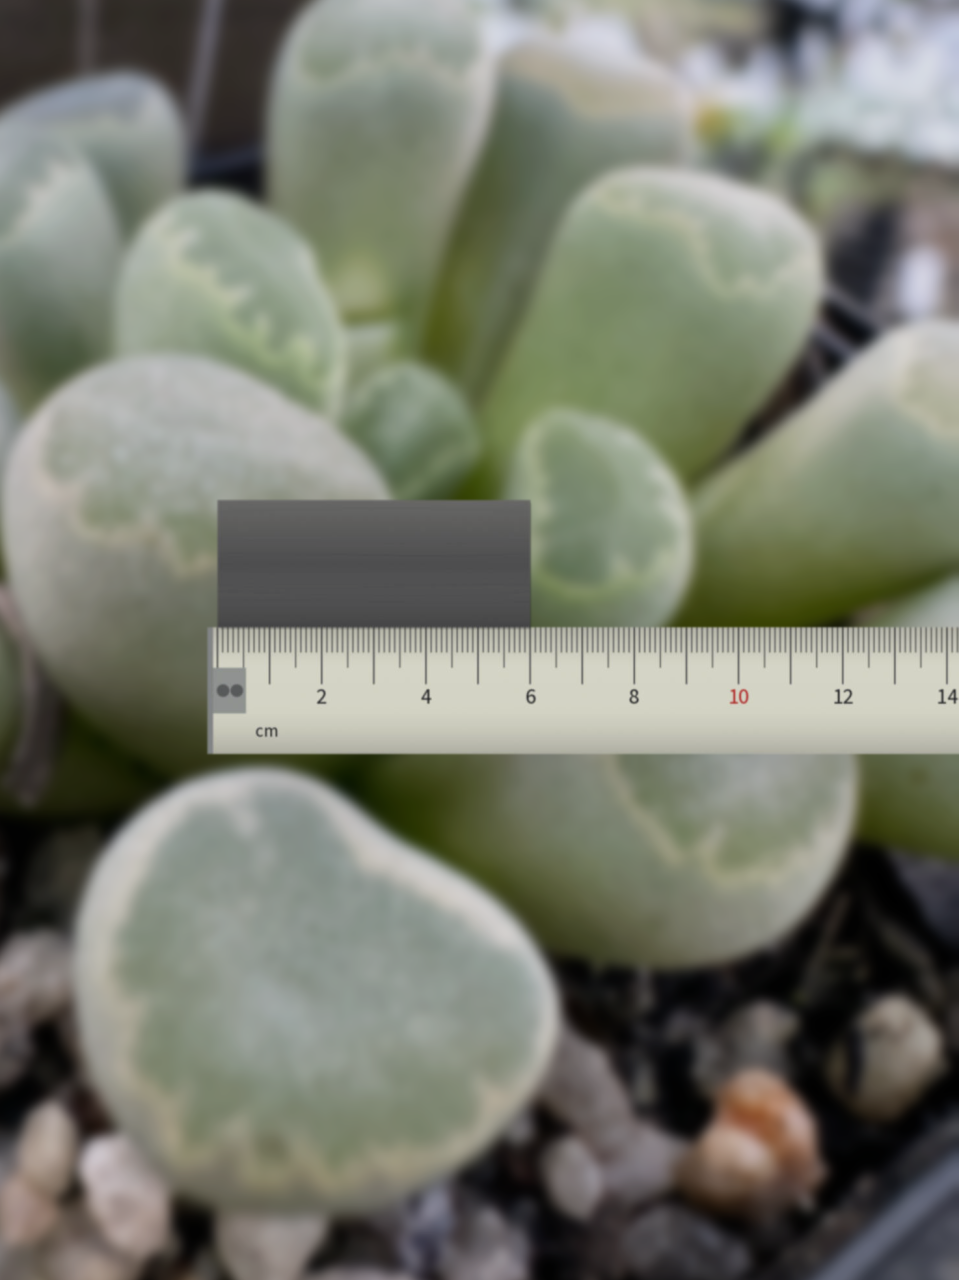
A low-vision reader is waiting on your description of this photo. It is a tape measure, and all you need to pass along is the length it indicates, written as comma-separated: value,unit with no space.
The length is 6,cm
